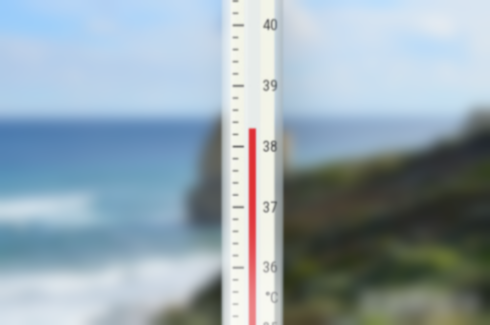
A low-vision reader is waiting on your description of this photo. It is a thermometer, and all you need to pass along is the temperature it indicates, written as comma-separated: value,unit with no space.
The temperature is 38.3,°C
